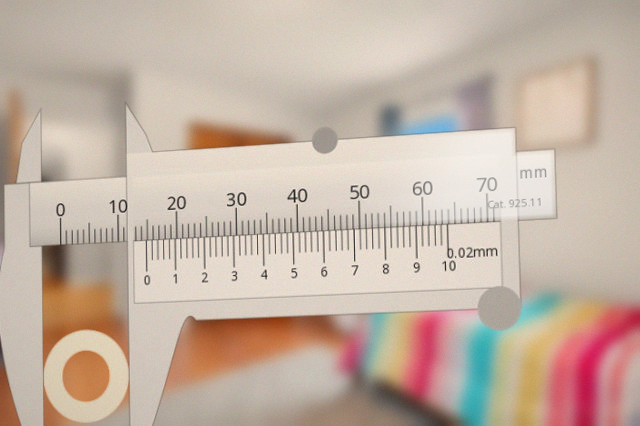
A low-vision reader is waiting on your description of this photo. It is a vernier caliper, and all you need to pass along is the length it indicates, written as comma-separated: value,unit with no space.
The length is 14.8,mm
